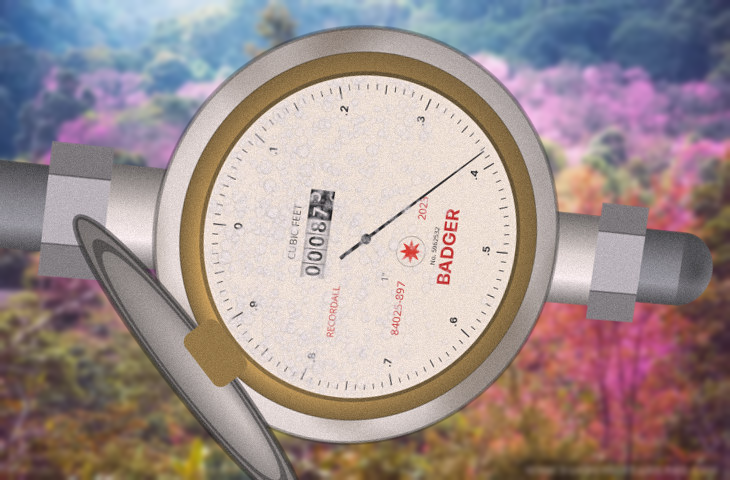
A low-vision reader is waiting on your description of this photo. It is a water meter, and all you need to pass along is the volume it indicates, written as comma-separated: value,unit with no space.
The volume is 875.38,ft³
